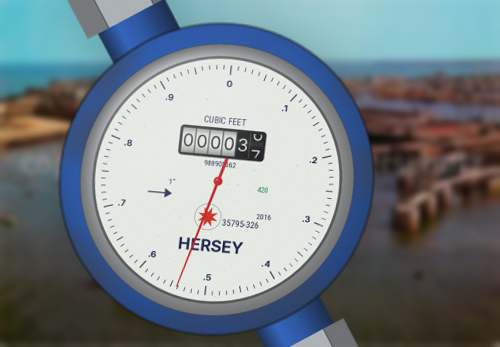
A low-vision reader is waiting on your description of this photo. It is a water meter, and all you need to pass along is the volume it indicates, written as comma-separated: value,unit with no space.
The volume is 36.54,ft³
